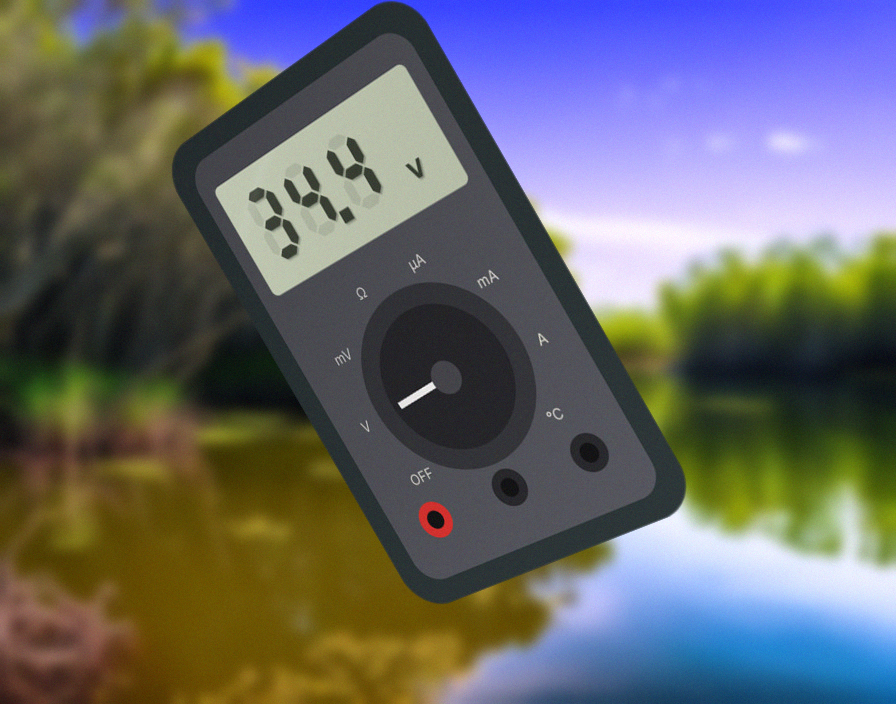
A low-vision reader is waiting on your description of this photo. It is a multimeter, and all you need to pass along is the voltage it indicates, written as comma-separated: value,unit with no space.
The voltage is 34.4,V
